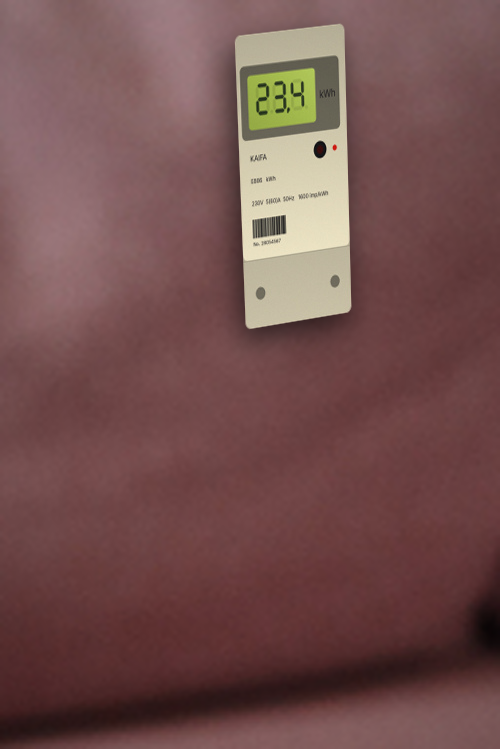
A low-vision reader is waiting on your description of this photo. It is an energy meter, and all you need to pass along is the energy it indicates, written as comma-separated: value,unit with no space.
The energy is 23.4,kWh
